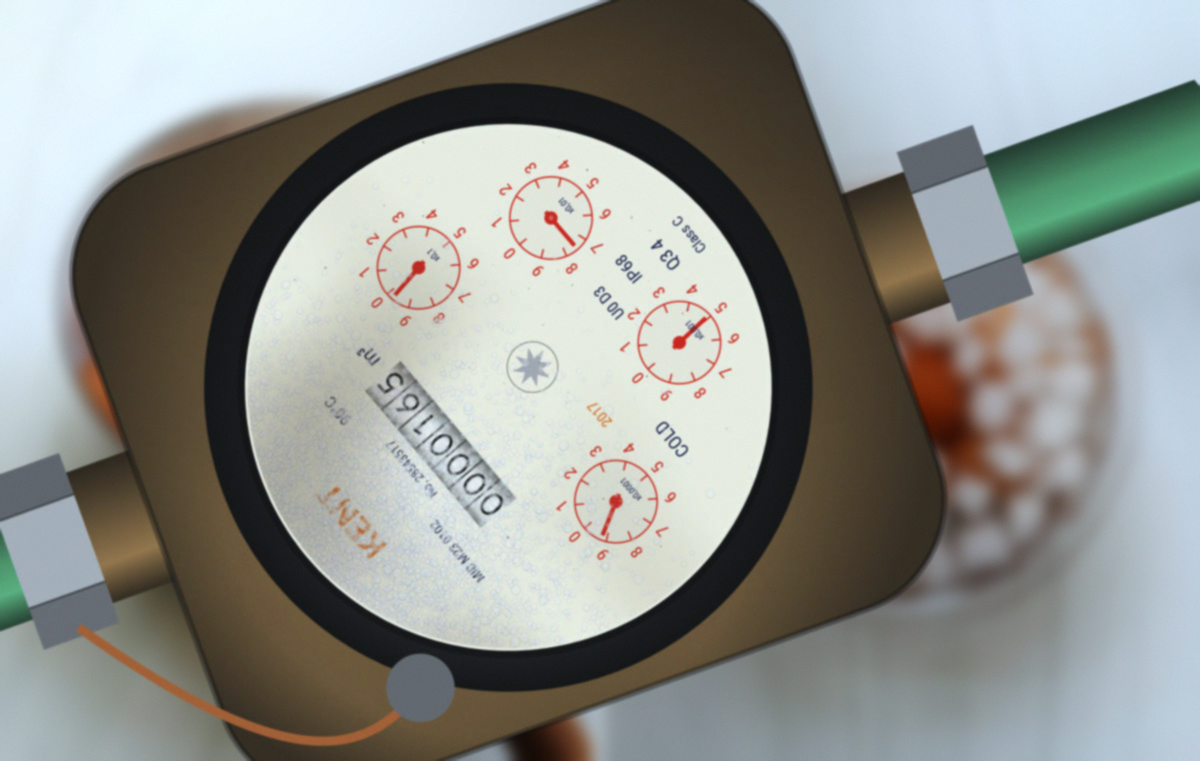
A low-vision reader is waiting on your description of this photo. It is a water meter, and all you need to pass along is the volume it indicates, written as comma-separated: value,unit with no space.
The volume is 164.9749,m³
